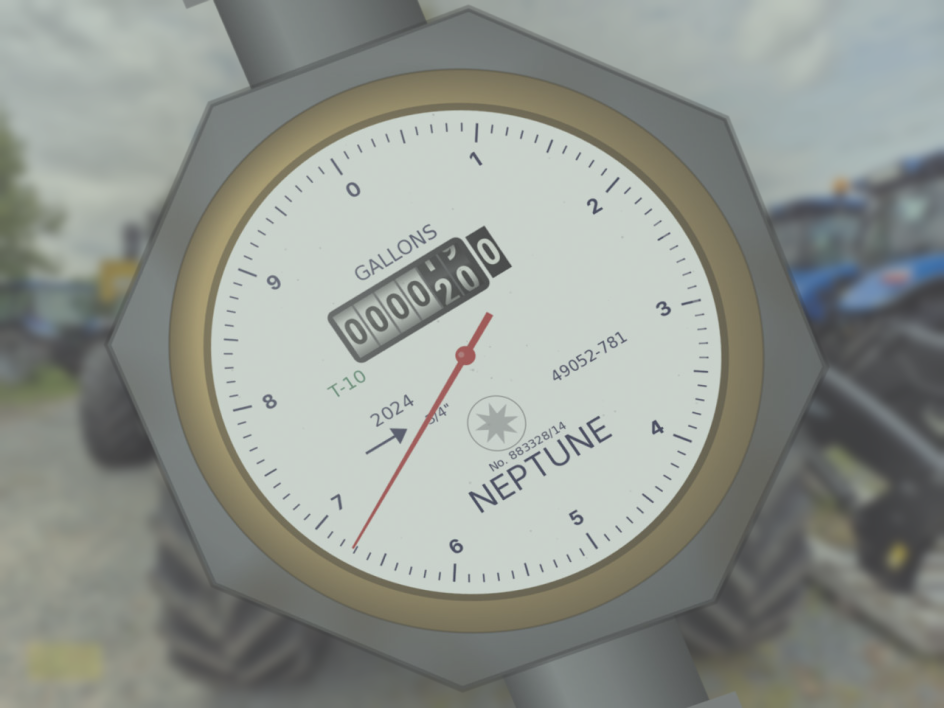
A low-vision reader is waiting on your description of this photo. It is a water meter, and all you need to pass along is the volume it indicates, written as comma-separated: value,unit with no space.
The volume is 196.7,gal
